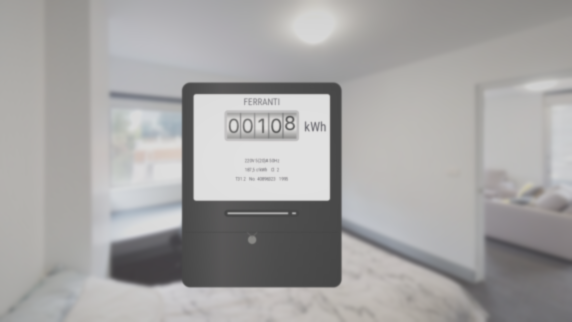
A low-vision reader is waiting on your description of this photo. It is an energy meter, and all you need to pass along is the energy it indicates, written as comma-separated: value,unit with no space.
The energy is 108,kWh
